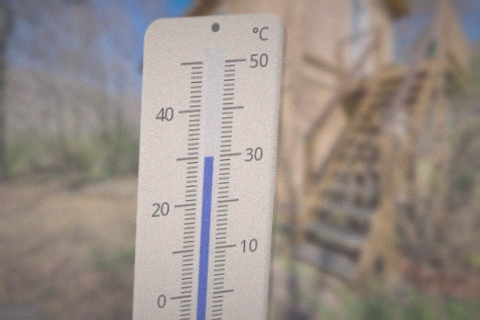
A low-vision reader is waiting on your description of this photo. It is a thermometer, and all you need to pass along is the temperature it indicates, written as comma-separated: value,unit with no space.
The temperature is 30,°C
